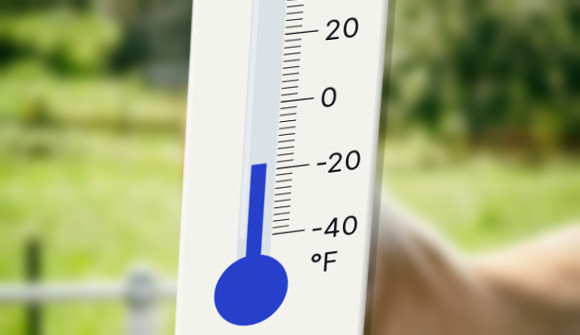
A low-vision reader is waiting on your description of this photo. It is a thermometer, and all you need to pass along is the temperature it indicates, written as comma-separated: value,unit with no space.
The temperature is -18,°F
